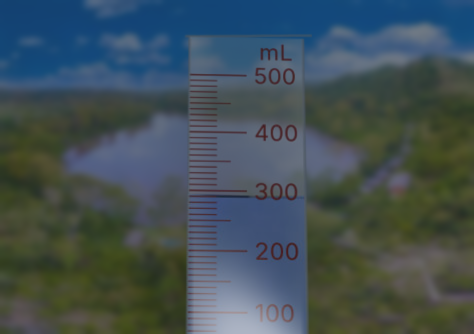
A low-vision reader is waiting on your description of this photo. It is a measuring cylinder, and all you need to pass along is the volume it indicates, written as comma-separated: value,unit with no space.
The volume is 290,mL
